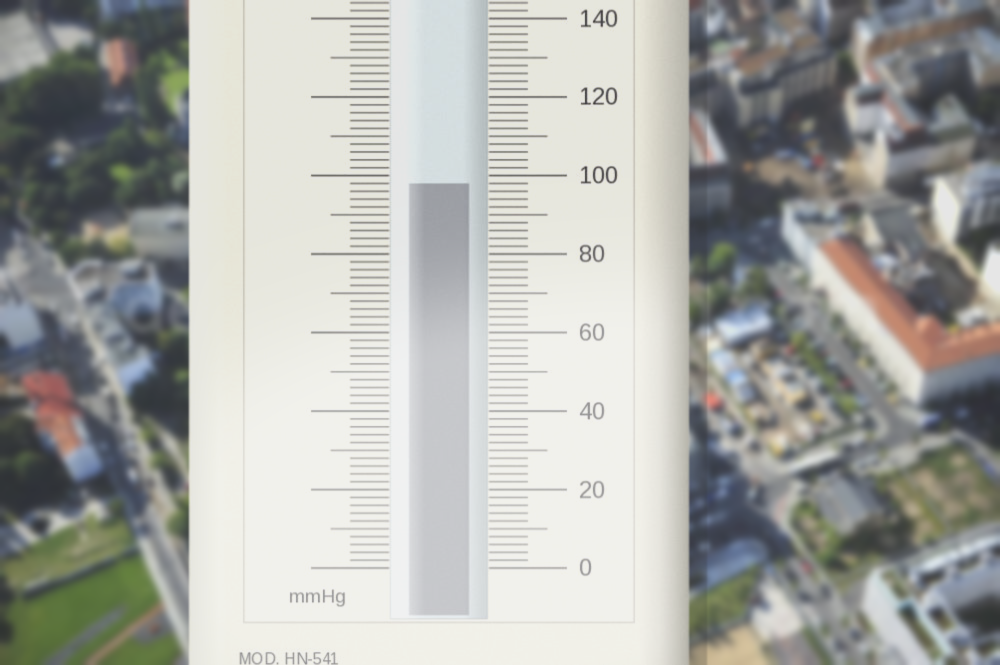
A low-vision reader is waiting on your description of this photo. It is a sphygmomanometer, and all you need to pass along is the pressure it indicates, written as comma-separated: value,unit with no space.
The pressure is 98,mmHg
